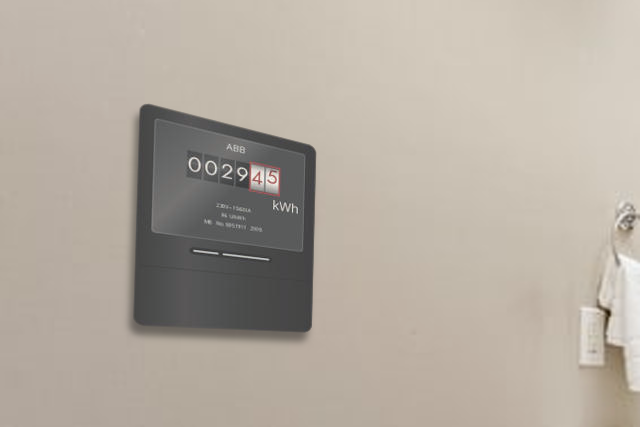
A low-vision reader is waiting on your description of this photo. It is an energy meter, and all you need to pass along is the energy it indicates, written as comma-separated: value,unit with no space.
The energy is 29.45,kWh
